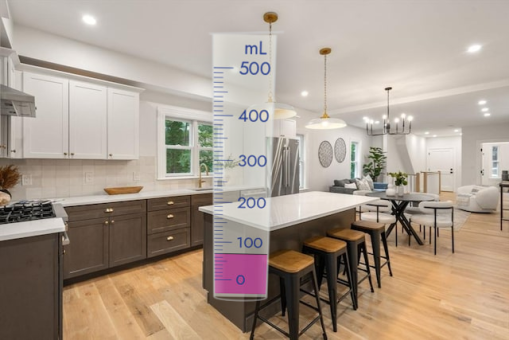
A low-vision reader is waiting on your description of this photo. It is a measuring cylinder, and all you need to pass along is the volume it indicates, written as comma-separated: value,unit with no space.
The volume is 70,mL
